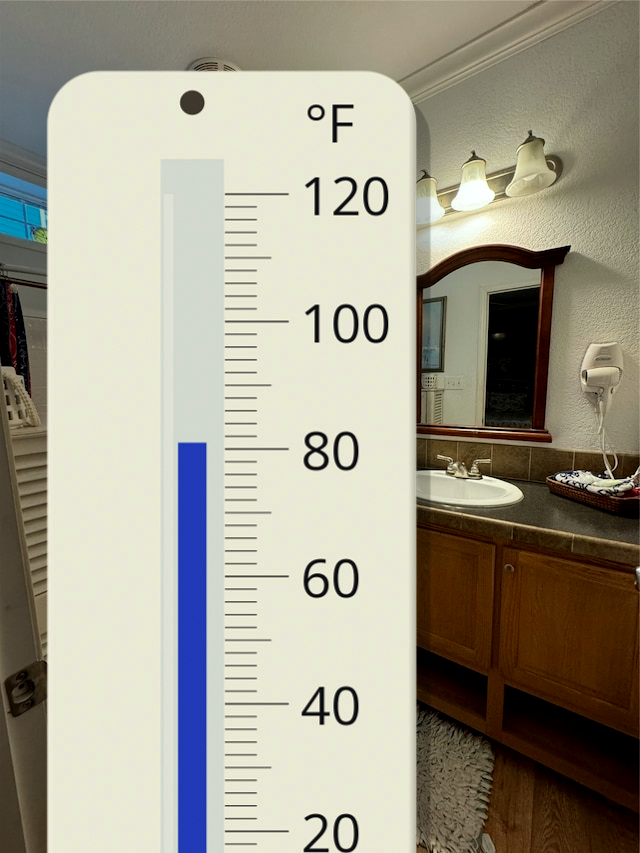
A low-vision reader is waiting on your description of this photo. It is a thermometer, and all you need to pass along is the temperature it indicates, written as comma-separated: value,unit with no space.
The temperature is 81,°F
